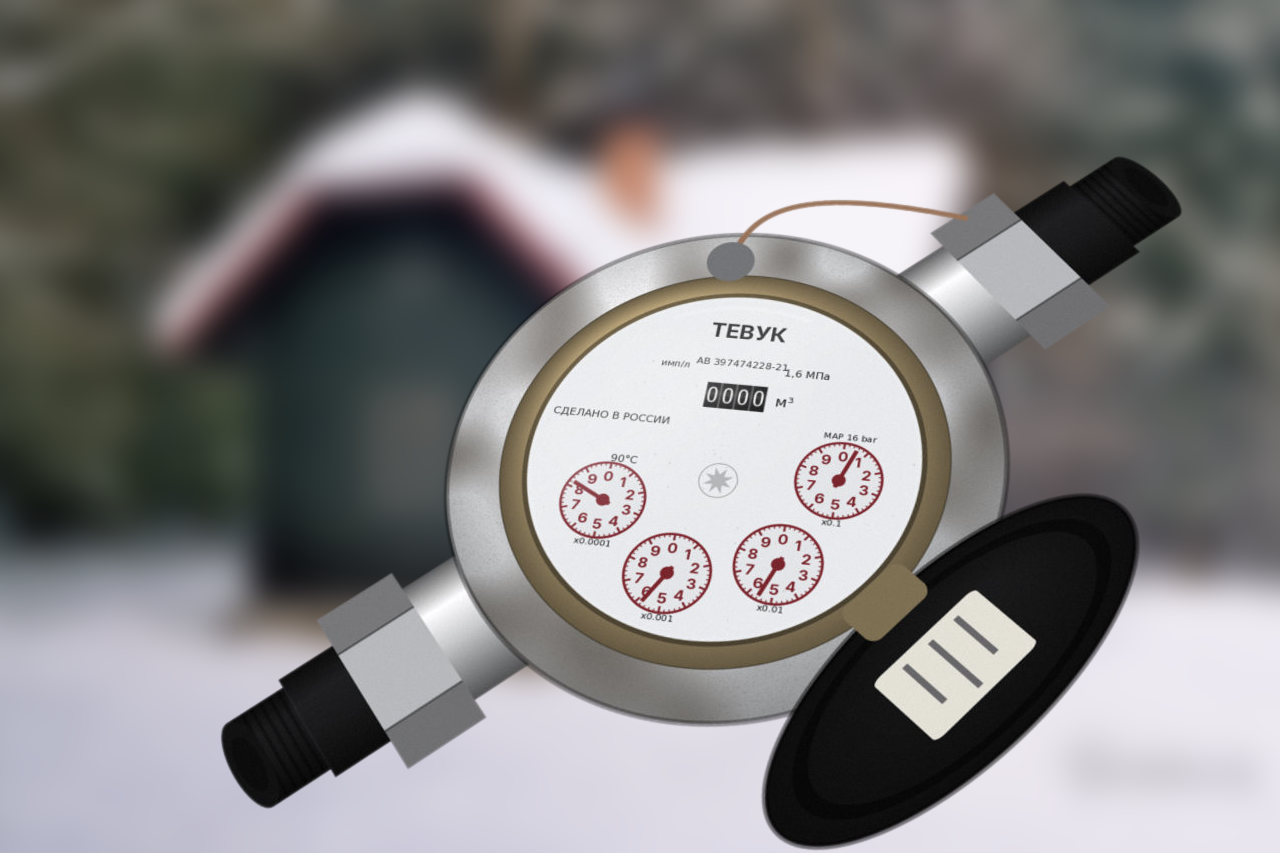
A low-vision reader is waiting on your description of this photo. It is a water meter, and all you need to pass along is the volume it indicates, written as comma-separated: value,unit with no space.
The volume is 0.0558,m³
